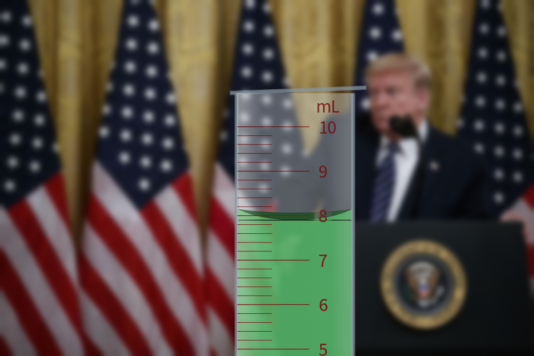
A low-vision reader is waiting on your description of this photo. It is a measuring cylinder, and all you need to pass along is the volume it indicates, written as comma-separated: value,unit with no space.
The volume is 7.9,mL
